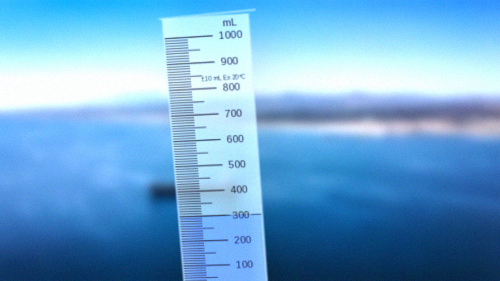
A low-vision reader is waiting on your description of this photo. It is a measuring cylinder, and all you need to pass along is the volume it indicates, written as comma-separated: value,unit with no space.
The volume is 300,mL
